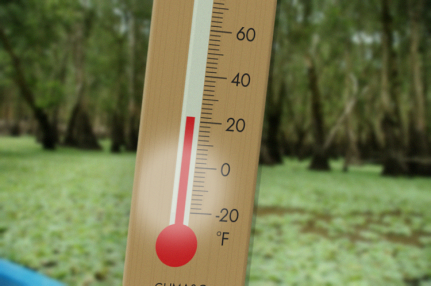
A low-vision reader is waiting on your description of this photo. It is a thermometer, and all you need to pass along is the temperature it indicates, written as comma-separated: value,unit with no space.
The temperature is 22,°F
